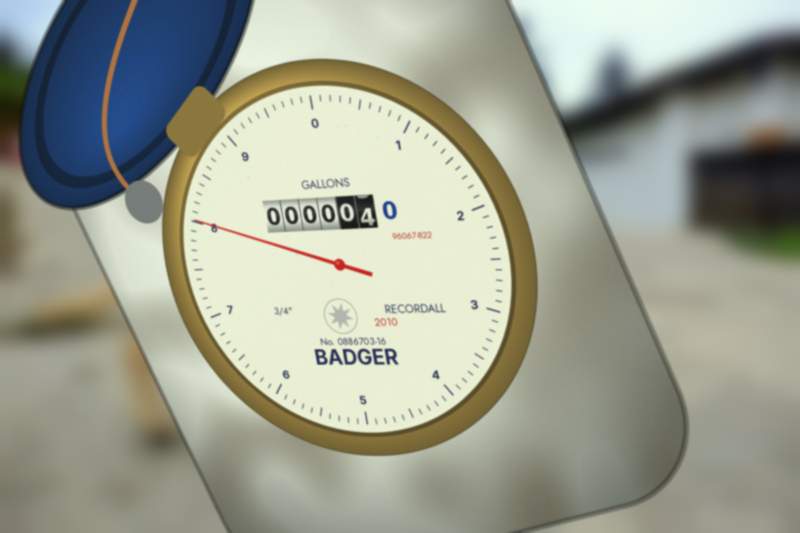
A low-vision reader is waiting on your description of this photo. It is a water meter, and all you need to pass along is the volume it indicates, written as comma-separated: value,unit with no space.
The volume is 38.0,gal
